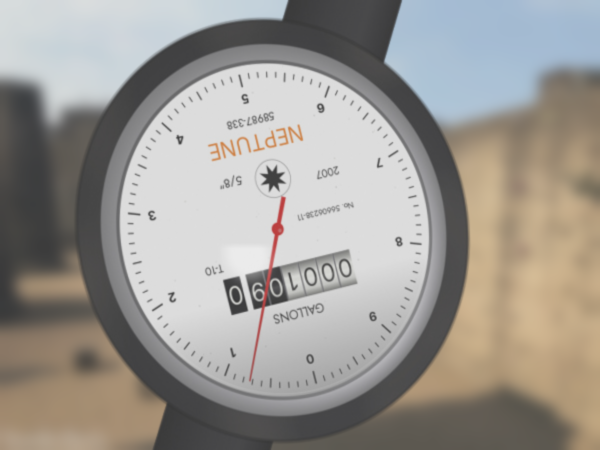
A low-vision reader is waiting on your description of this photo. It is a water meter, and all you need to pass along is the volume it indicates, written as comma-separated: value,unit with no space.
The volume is 1090.7,gal
